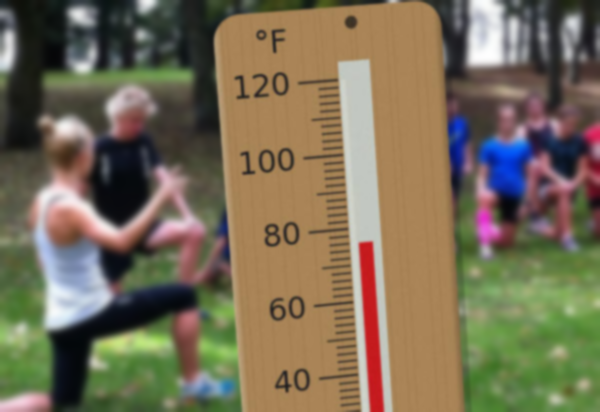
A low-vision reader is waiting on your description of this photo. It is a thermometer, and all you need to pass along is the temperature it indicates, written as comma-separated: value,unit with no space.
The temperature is 76,°F
